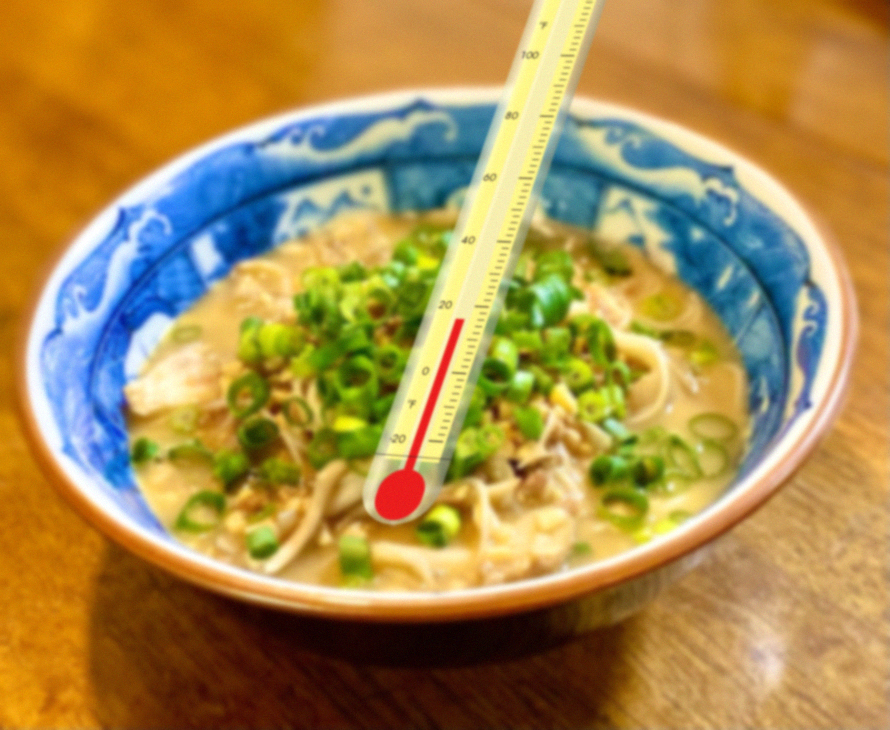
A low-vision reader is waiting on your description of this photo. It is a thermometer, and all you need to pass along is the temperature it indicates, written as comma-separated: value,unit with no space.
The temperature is 16,°F
